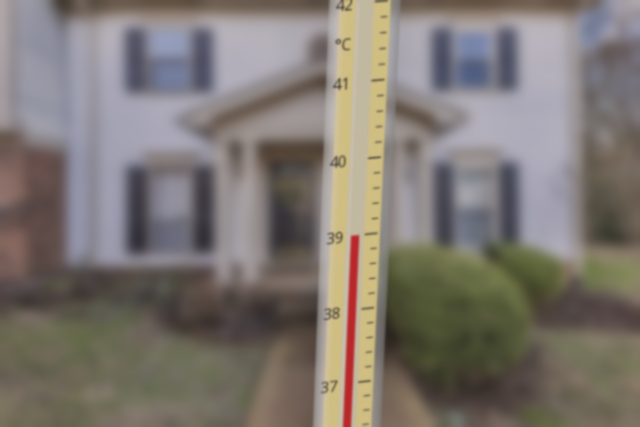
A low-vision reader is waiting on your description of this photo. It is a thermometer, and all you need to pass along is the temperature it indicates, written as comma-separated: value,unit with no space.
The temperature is 39,°C
